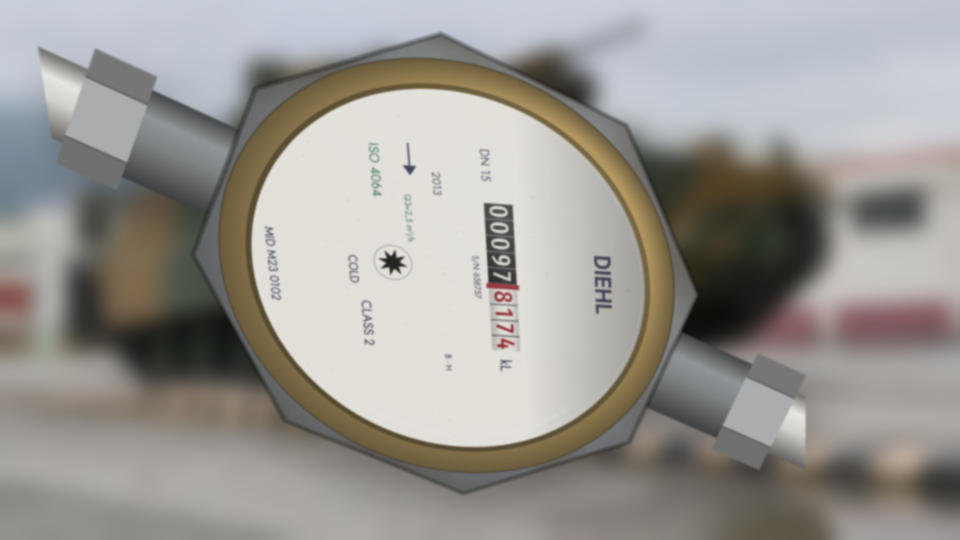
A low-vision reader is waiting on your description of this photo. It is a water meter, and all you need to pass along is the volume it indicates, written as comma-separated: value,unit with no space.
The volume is 97.8174,kL
